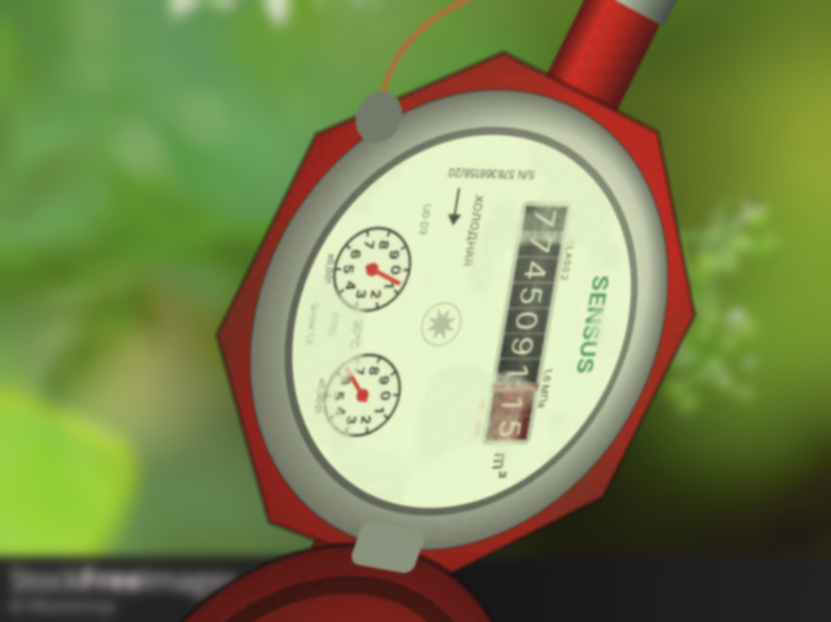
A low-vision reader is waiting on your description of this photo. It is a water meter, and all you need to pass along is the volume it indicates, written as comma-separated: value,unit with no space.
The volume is 7745091.1506,m³
